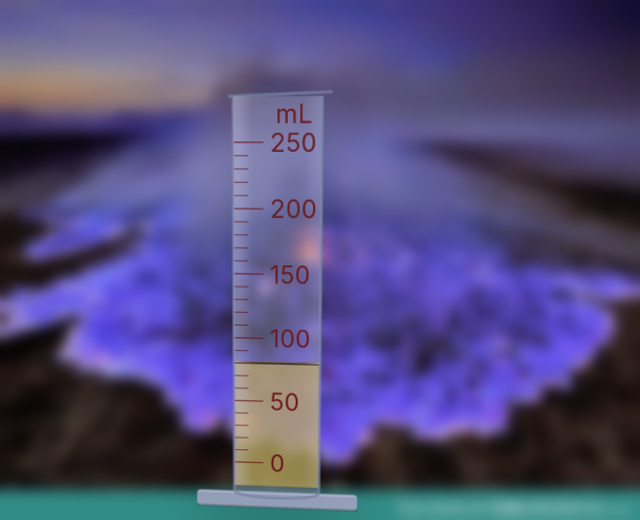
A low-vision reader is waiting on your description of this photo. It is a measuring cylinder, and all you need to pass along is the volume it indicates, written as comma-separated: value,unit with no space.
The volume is 80,mL
